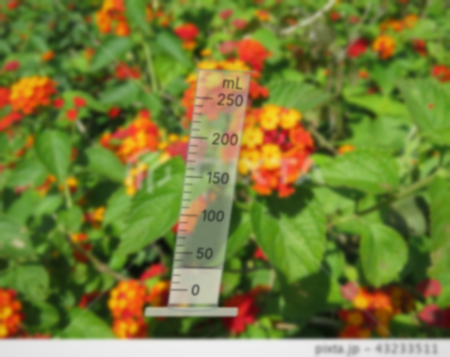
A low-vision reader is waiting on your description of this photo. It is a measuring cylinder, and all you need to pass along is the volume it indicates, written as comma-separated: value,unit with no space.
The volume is 30,mL
